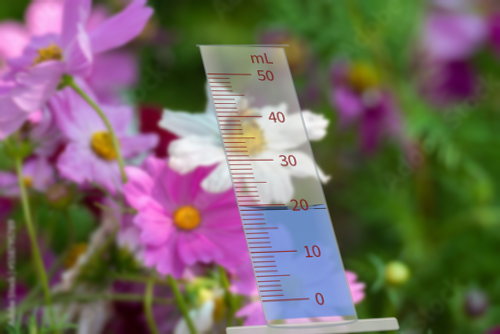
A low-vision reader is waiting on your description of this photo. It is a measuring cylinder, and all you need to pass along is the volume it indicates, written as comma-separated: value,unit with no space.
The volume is 19,mL
